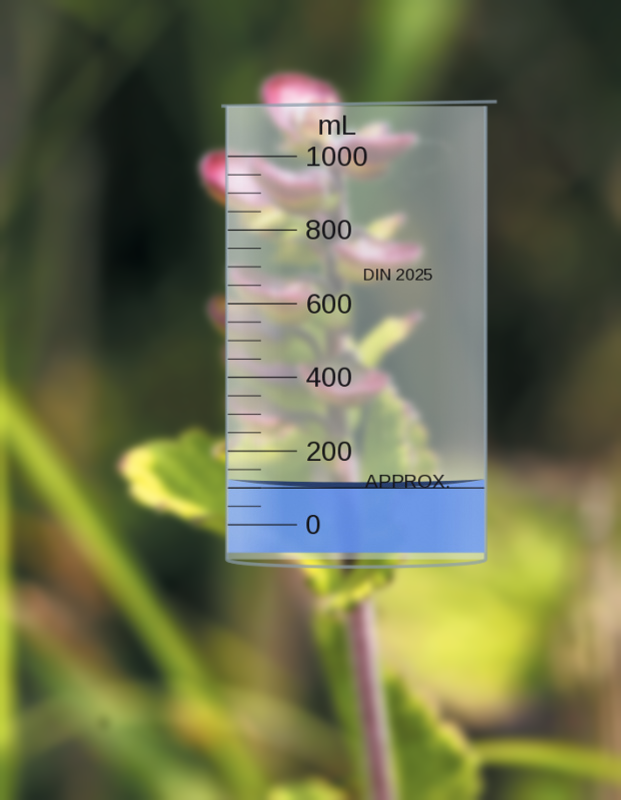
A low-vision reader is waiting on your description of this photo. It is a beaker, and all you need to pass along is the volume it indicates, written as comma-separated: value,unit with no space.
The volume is 100,mL
